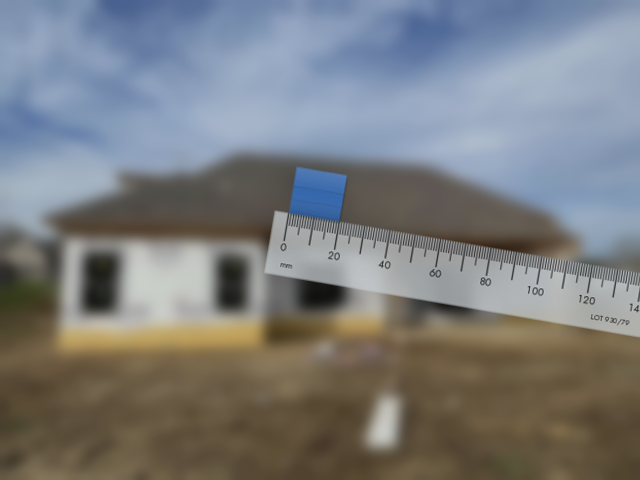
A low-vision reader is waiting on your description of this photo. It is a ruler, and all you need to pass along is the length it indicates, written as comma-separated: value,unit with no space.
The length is 20,mm
